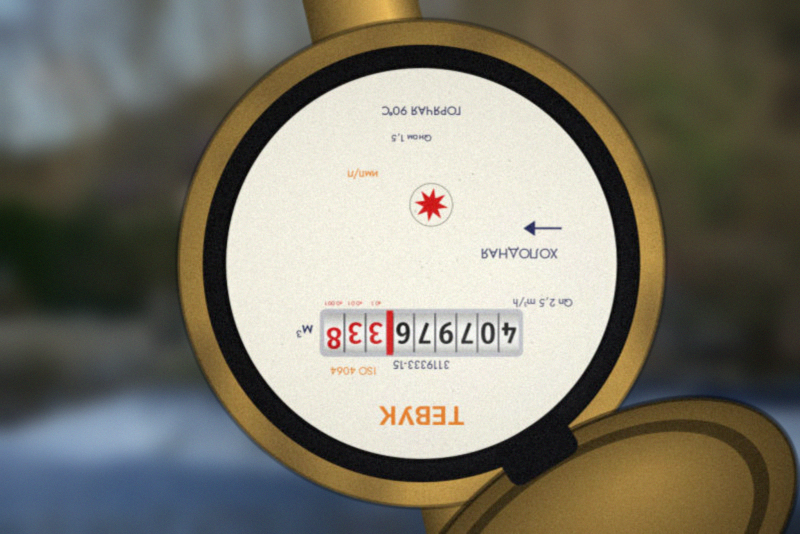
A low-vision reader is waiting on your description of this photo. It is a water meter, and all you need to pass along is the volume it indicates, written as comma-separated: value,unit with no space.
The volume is 407976.338,m³
